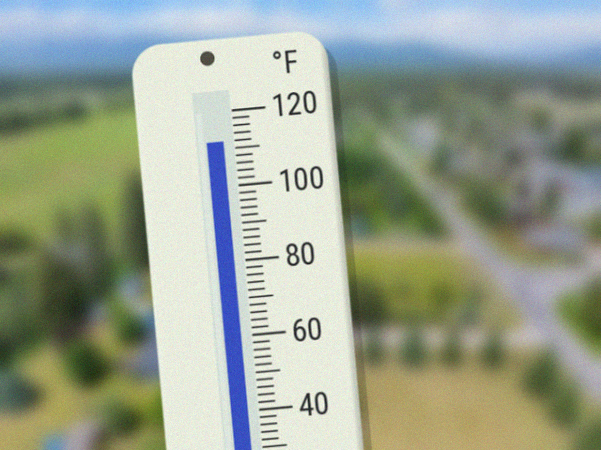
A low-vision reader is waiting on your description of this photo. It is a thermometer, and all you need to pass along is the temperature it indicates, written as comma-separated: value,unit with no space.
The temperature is 112,°F
